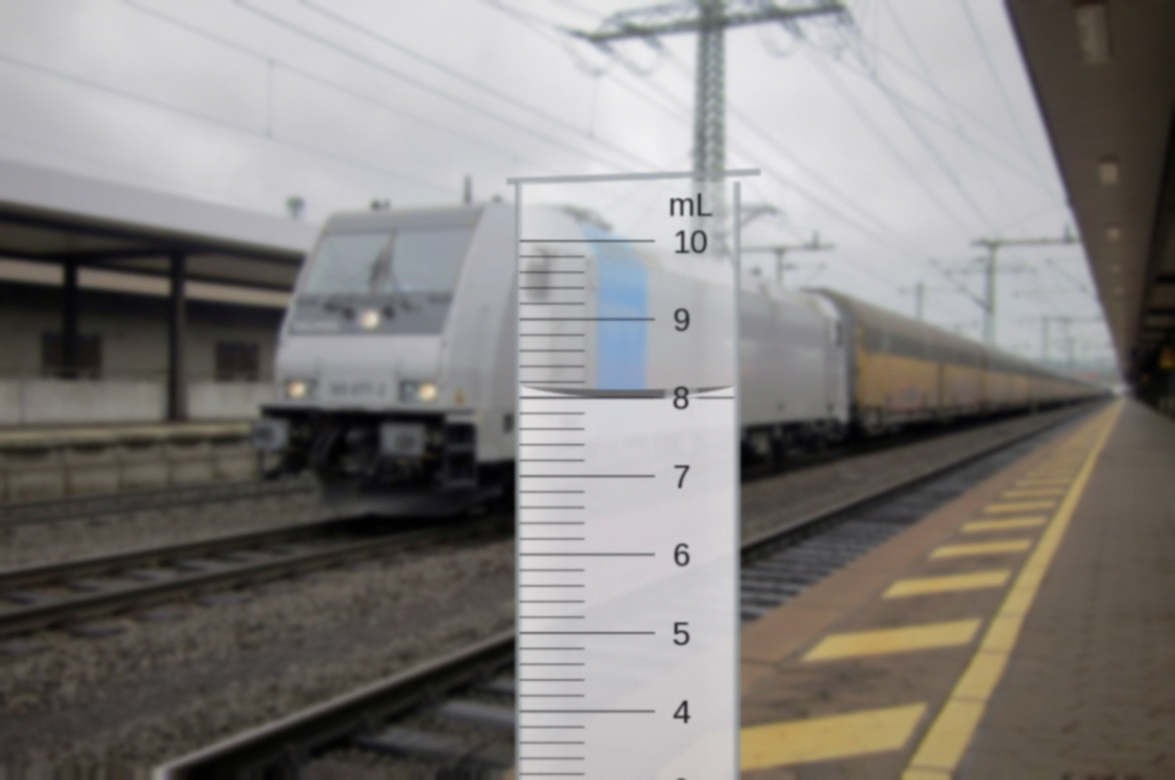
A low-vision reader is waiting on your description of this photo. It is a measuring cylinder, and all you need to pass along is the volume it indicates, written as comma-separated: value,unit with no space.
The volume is 8,mL
